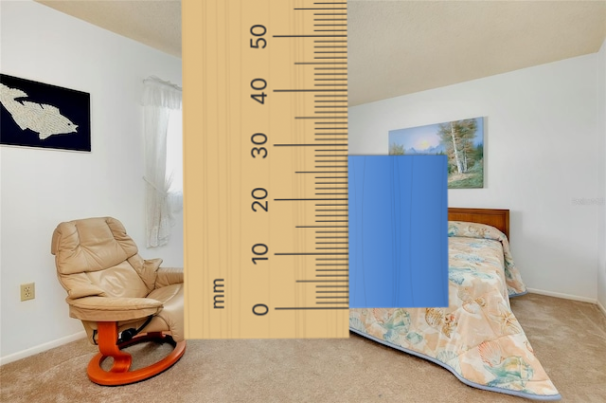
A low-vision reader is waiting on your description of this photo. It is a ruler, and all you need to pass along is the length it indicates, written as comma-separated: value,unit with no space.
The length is 28,mm
